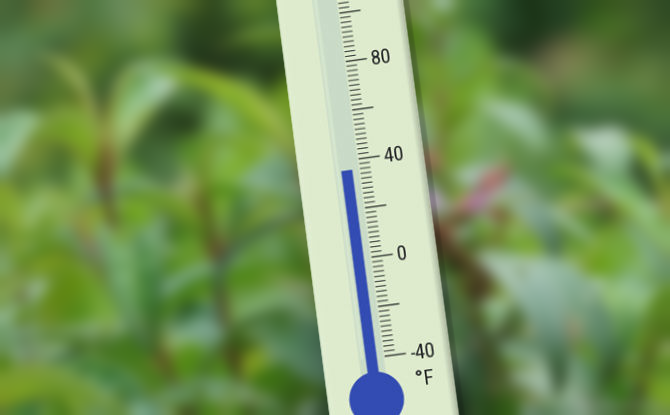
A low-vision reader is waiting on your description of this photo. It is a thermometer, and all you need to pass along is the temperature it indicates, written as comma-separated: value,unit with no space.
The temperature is 36,°F
